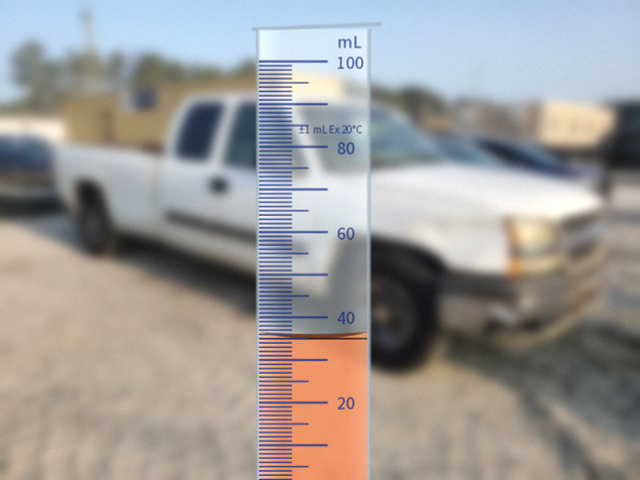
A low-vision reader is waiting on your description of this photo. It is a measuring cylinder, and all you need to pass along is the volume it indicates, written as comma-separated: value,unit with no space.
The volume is 35,mL
